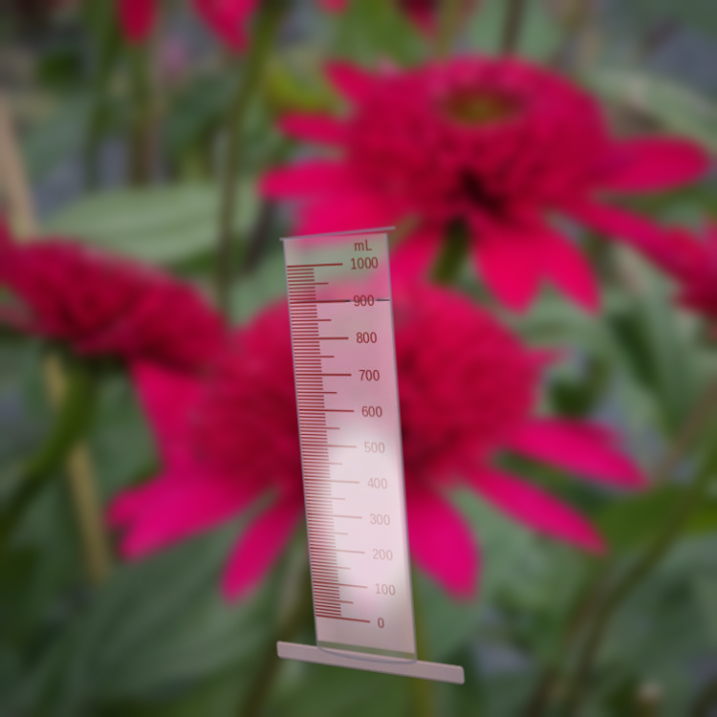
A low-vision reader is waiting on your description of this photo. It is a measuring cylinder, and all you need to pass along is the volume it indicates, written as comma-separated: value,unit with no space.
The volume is 900,mL
